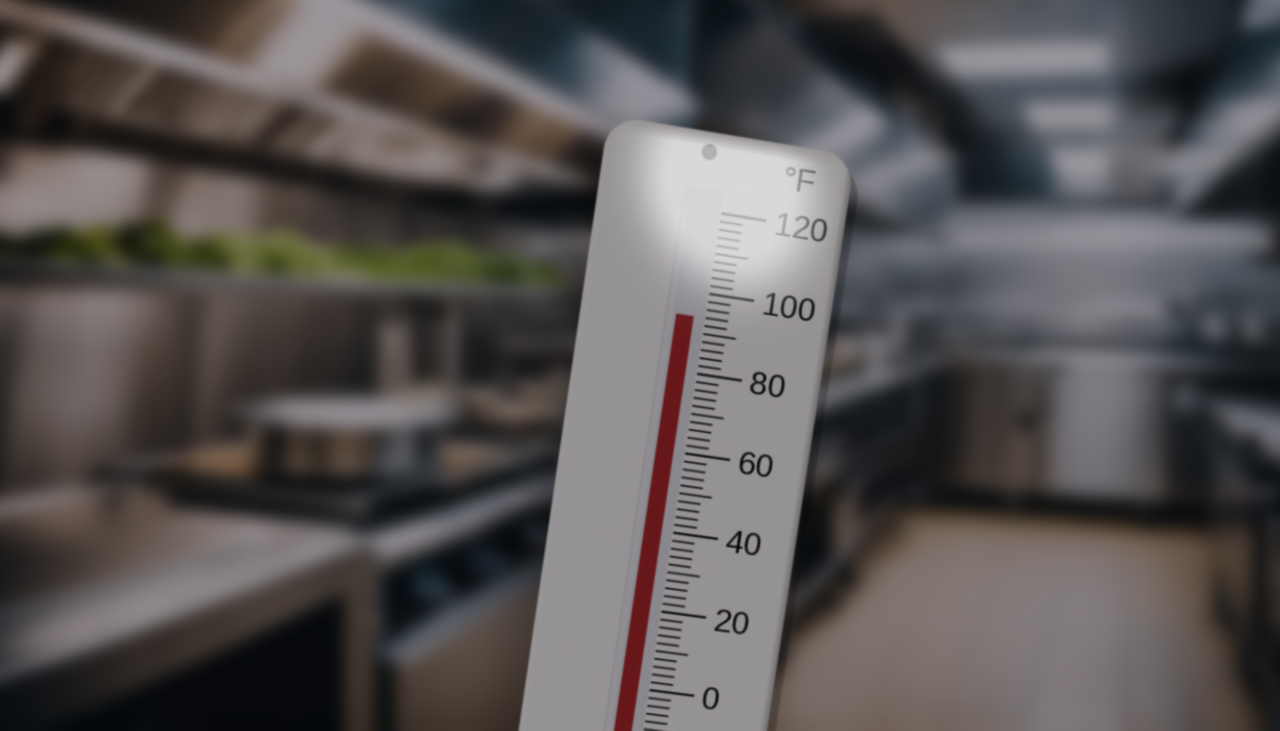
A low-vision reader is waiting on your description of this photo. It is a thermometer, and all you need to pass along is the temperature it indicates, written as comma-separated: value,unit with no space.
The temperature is 94,°F
